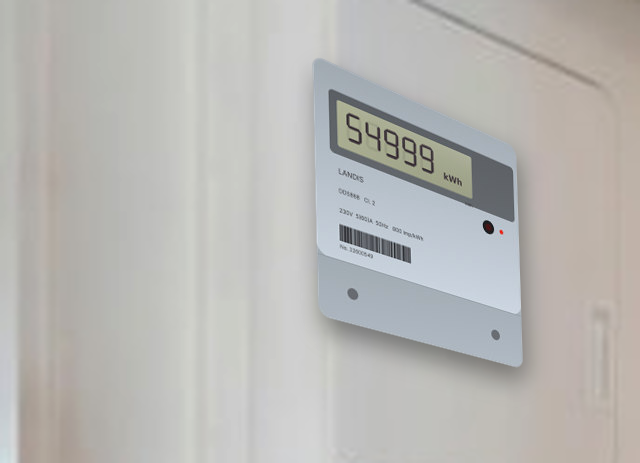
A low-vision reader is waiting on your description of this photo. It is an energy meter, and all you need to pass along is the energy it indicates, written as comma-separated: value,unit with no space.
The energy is 54999,kWh
